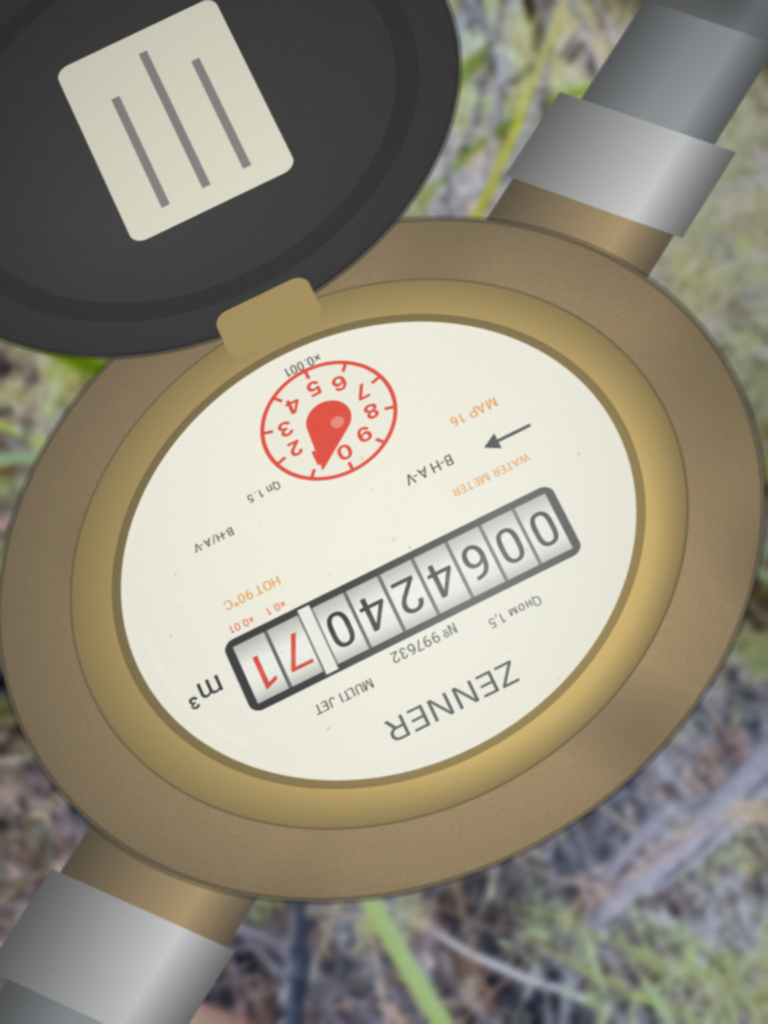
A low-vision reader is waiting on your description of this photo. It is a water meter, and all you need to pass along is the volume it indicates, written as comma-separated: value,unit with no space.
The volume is 64240.710,m³
